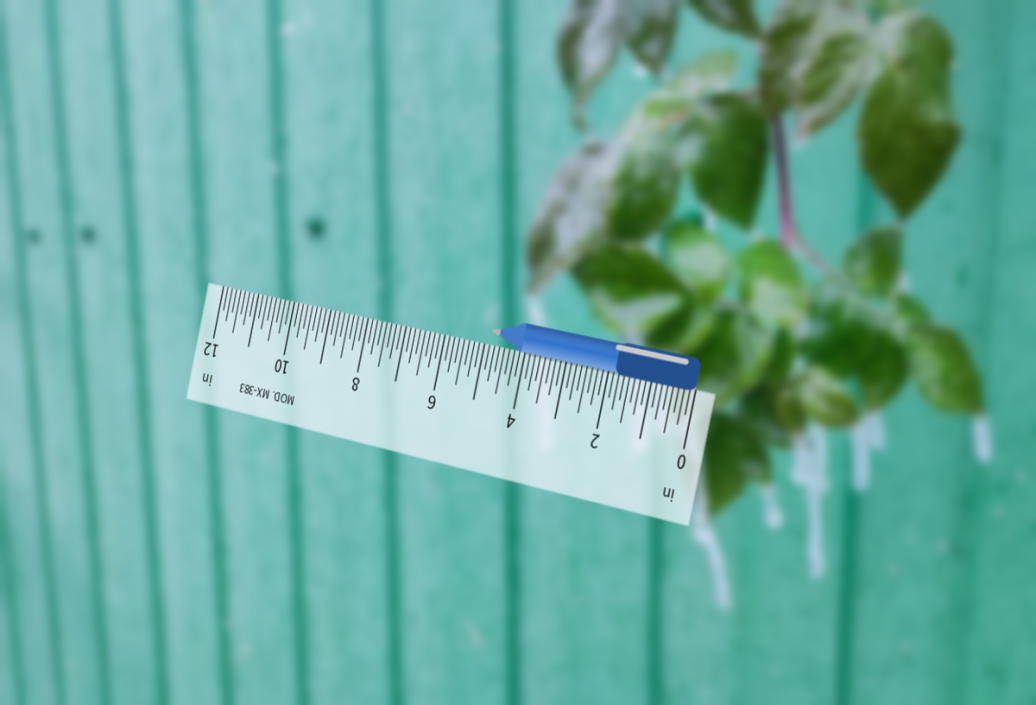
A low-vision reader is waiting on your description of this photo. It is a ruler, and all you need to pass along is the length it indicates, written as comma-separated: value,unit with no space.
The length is 4.875,in
